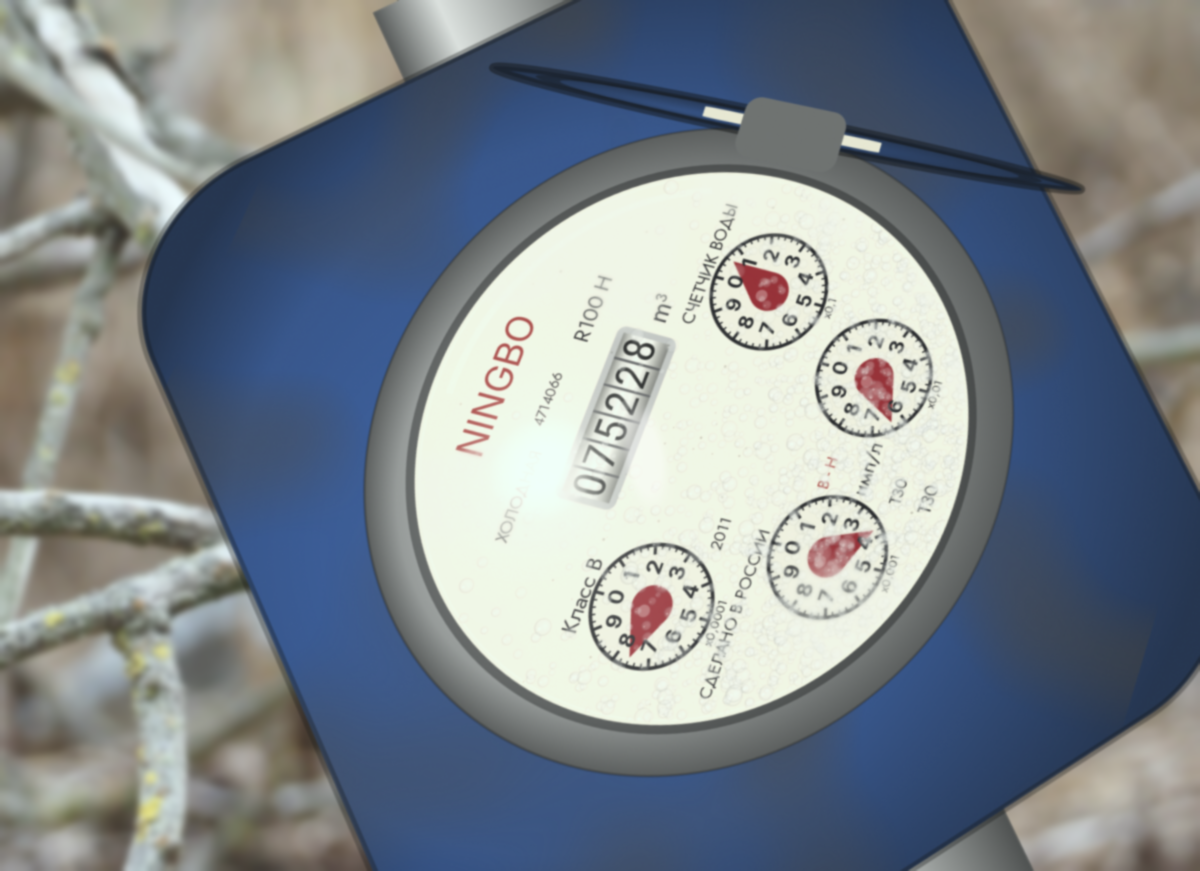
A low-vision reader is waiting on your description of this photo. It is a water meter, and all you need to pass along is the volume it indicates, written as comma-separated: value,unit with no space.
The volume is 75228.0637,m³
